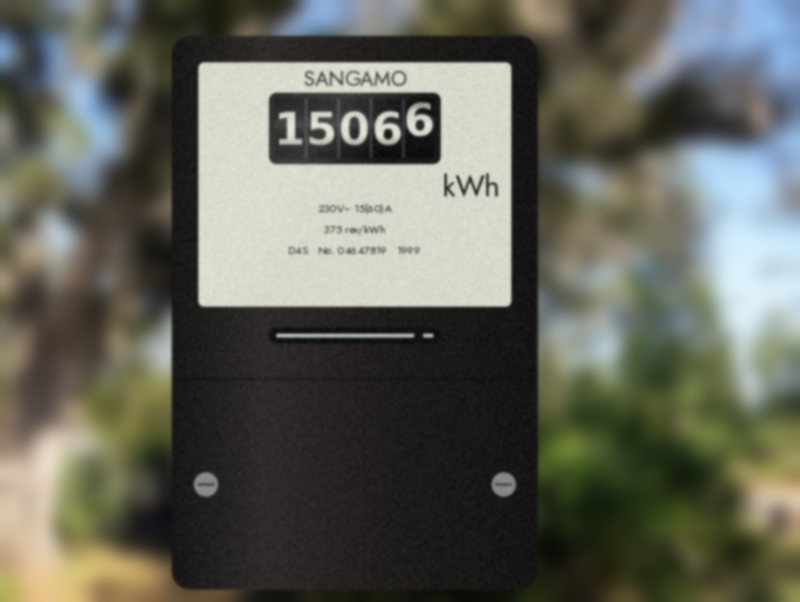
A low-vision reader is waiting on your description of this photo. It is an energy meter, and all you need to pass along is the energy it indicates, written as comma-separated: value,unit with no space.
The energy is 15066,kWh
